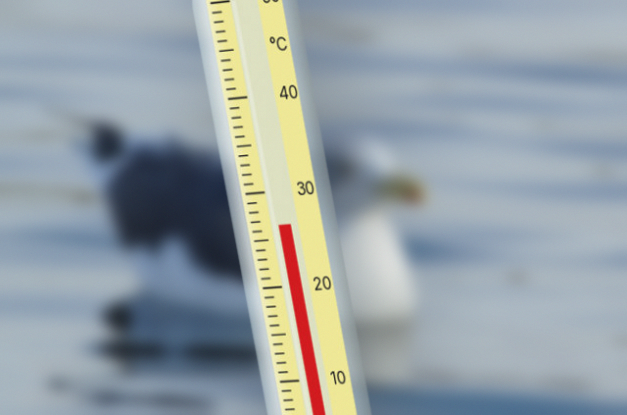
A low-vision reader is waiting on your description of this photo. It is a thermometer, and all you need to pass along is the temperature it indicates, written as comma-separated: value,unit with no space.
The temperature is 26.5,°C
